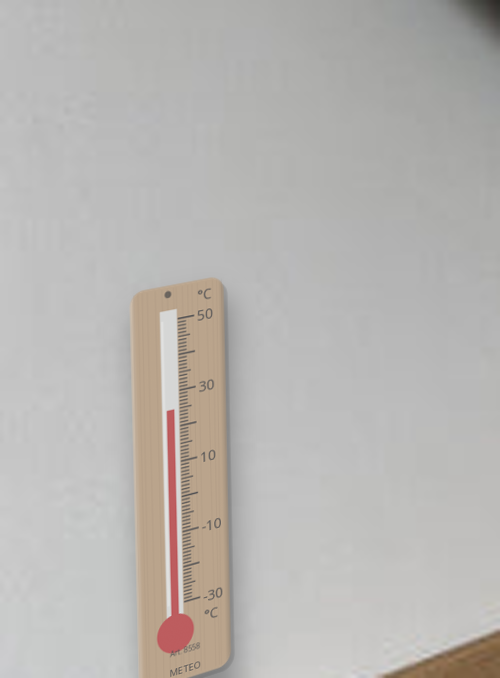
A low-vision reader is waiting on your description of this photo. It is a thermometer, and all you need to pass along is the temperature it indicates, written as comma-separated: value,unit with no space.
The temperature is 25,°C
